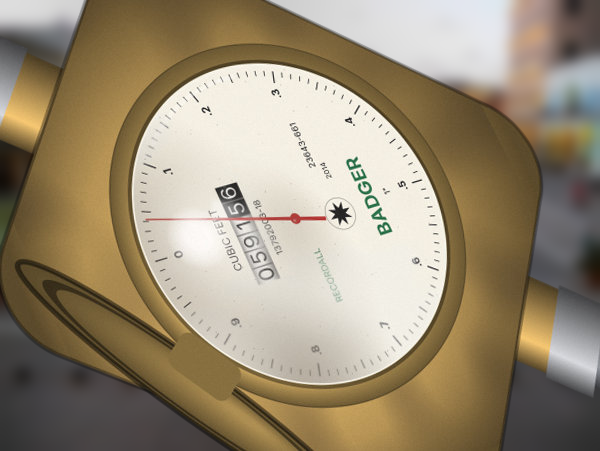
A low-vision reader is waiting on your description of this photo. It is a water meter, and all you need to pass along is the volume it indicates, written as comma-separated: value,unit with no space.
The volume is 59156.04,ft³
